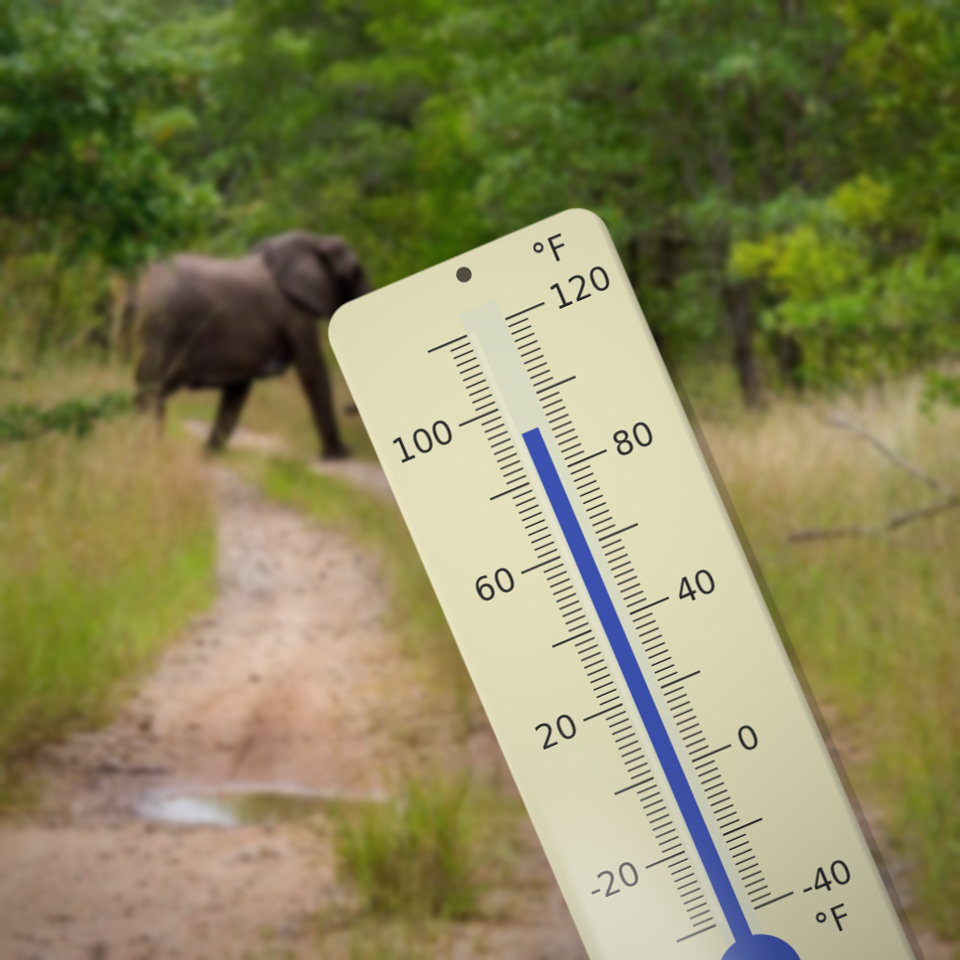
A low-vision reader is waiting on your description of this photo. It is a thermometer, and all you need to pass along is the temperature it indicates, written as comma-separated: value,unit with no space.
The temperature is 92,°F
